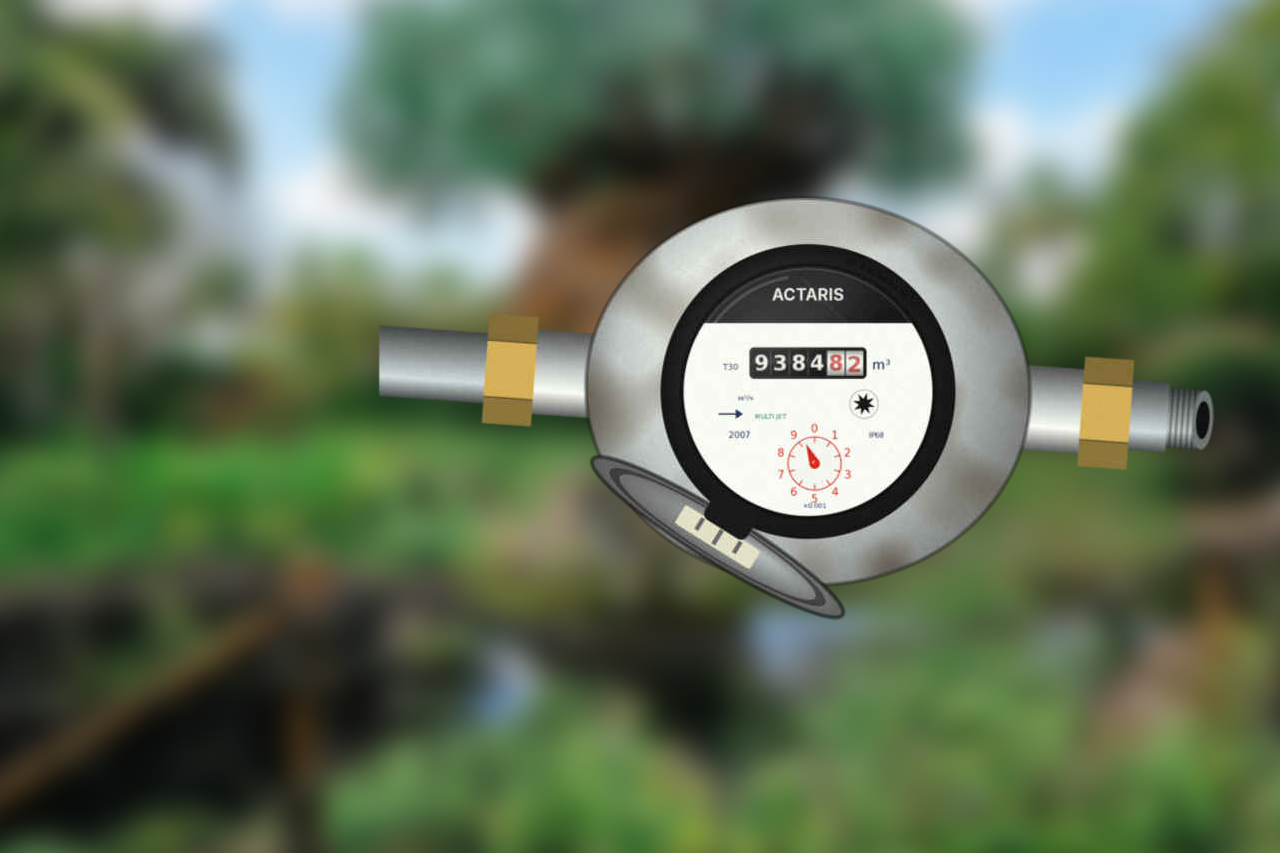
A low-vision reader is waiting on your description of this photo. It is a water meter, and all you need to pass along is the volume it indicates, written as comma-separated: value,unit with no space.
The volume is 9384.819,m³
